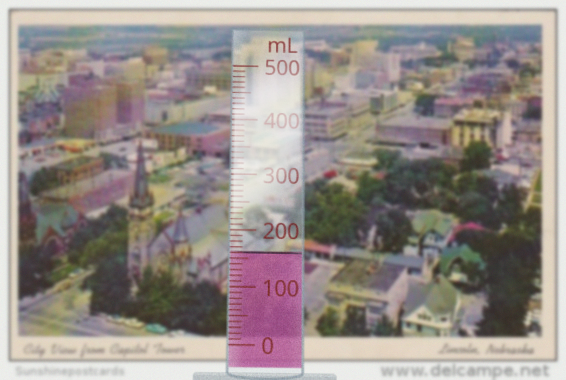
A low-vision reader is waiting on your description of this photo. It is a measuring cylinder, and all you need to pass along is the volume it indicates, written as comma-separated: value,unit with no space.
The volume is 160,mL
